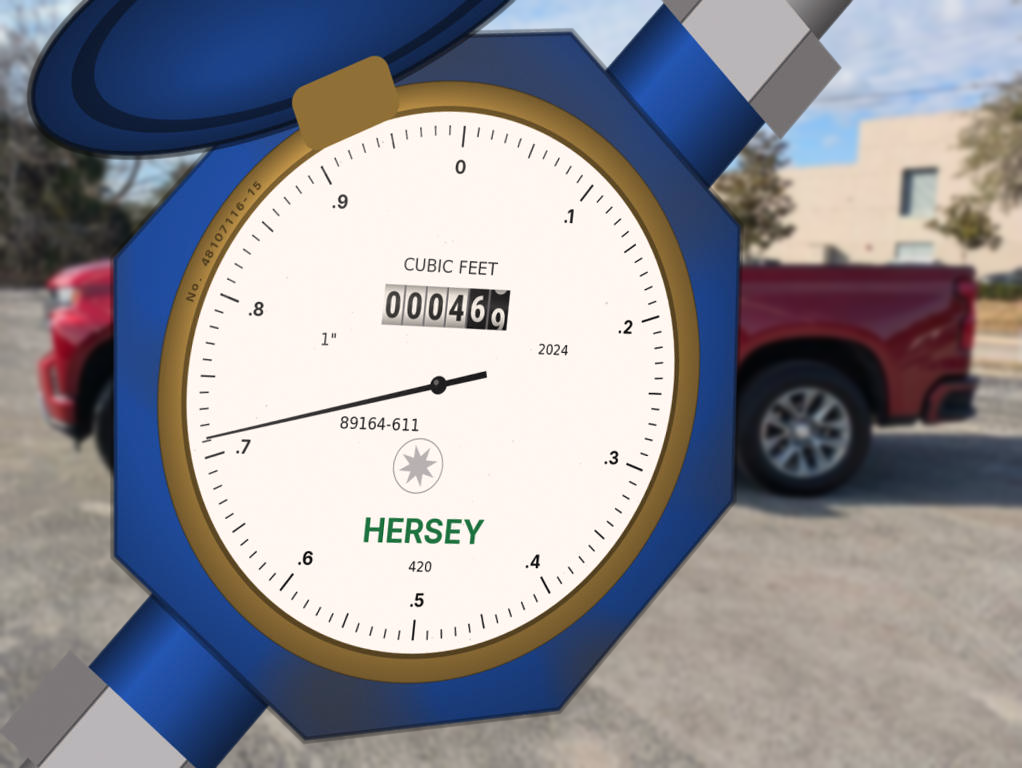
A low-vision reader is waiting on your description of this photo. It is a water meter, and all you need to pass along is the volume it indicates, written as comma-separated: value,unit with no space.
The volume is 468.71,ft³
